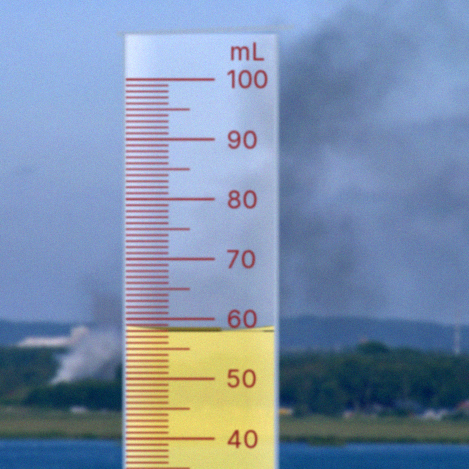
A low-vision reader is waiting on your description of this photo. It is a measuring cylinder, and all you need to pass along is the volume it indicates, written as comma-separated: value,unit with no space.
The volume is 58,mL
